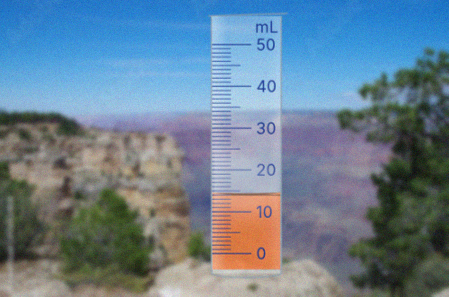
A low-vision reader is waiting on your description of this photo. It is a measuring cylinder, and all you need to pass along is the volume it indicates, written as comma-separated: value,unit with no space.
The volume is 14,mL
